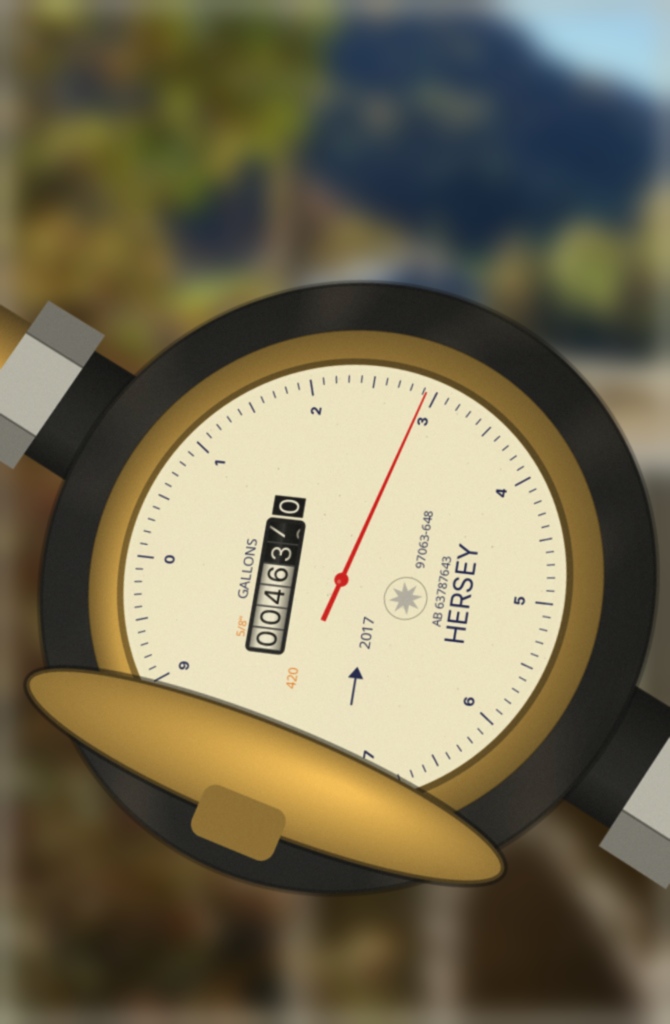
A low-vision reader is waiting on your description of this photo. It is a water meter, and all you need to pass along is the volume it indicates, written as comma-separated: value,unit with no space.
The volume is 46372.9,gal
